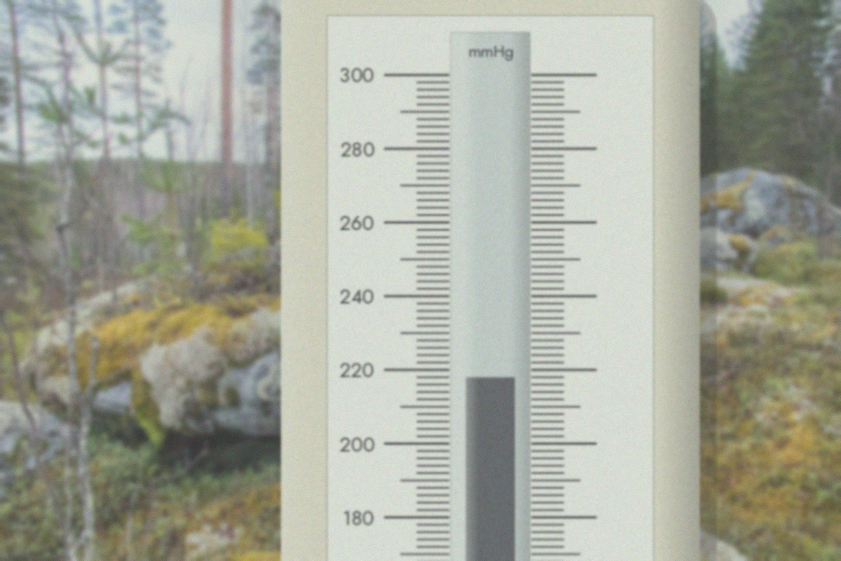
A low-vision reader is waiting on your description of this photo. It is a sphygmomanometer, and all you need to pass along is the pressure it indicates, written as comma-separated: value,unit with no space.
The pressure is 218,mmHg
